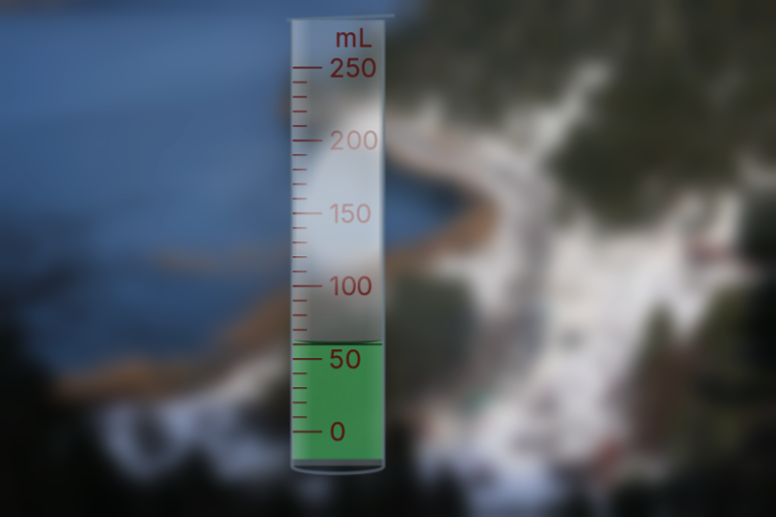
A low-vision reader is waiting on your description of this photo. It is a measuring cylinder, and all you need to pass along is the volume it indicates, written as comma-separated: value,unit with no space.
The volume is 60,mL
